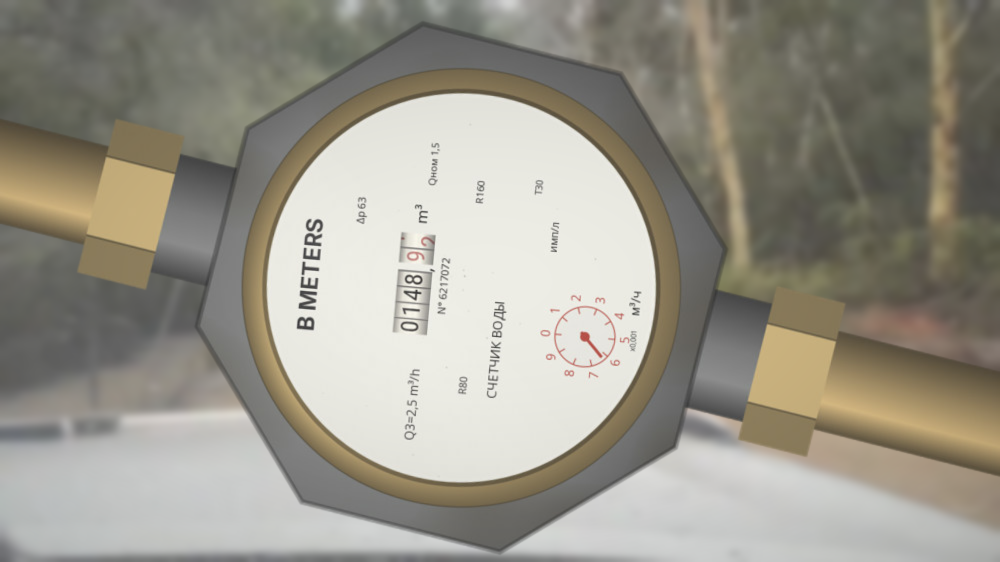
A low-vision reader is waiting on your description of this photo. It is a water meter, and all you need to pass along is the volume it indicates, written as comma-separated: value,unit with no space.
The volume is 148.916,m³
